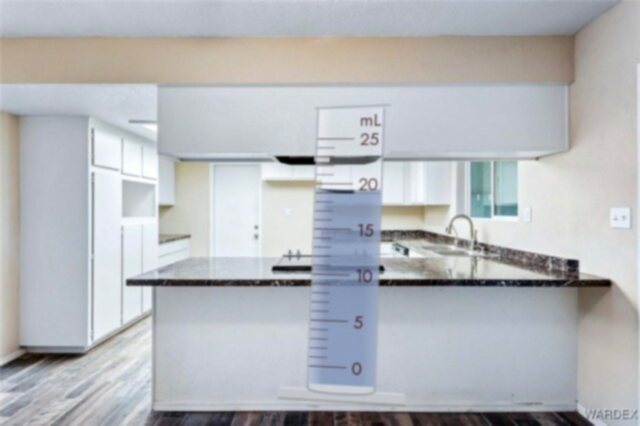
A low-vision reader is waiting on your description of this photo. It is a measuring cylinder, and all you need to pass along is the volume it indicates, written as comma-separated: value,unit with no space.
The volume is 19,mL
